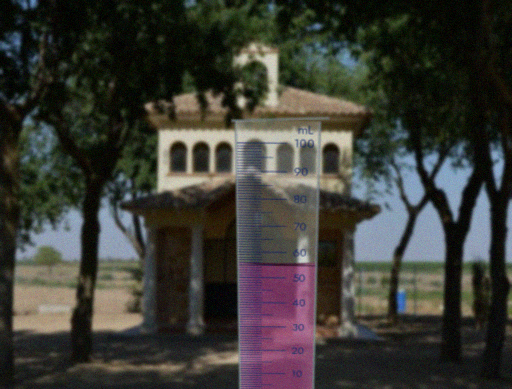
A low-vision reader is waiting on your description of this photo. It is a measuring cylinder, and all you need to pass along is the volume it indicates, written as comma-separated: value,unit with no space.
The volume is 55,mL
